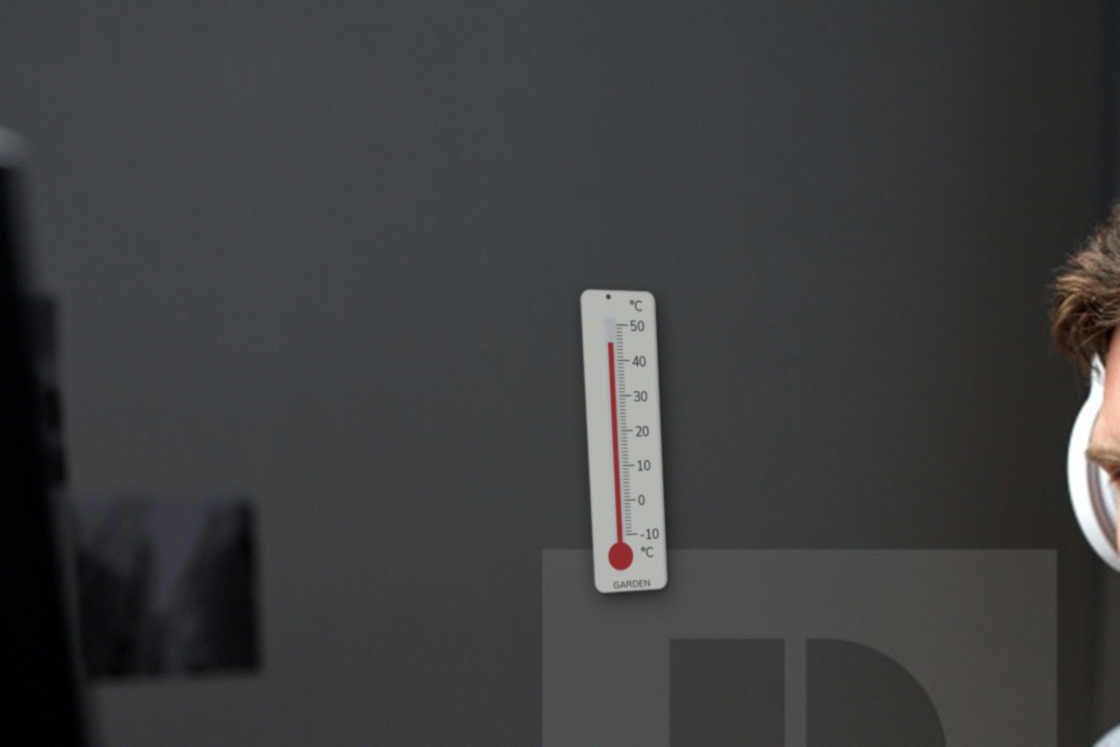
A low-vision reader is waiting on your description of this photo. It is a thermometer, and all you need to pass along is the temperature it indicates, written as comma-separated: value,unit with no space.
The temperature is 45,°C
